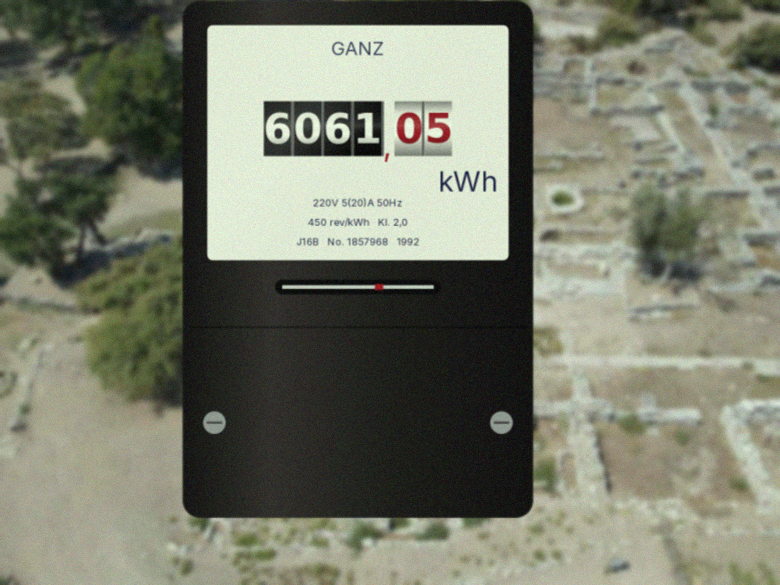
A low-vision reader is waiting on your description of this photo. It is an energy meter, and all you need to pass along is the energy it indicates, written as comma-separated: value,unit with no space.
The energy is 6061.05,kWh
